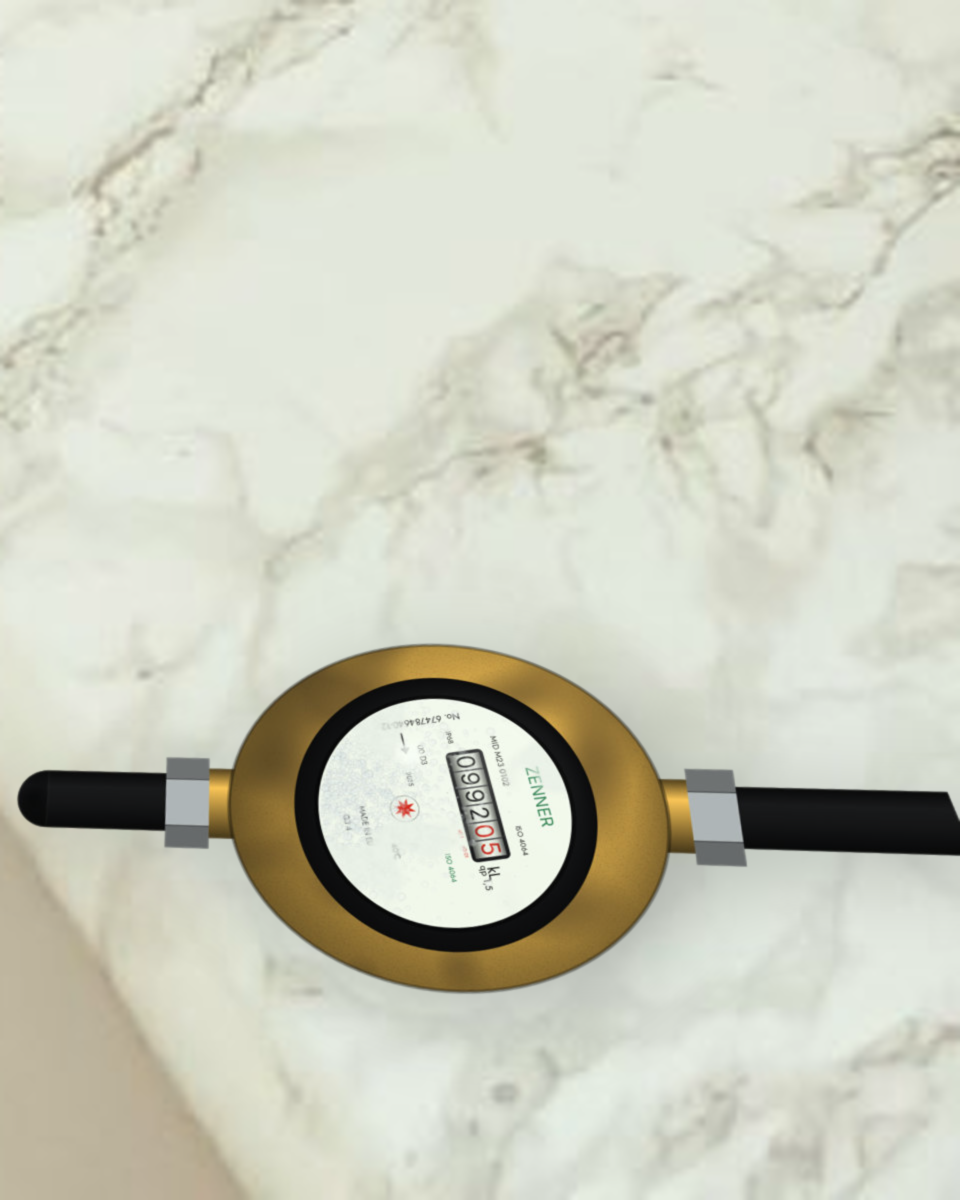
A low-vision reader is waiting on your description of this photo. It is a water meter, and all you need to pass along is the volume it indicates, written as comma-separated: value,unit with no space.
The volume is 992.05,kL
